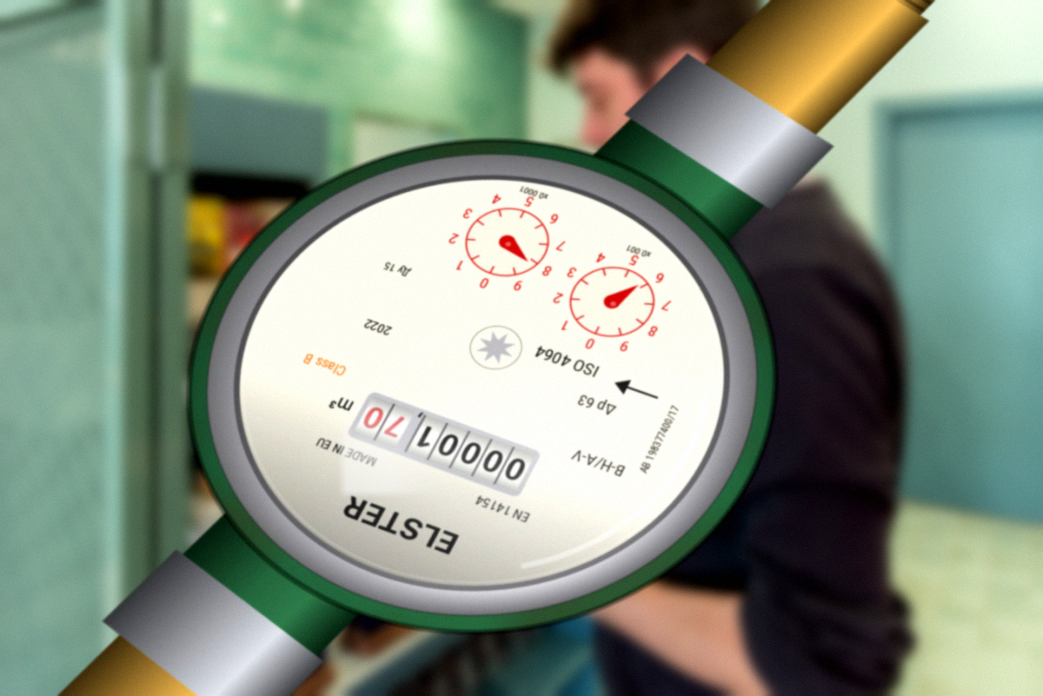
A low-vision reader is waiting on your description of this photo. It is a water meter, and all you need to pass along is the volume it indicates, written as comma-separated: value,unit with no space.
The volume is 1.7058,m³
